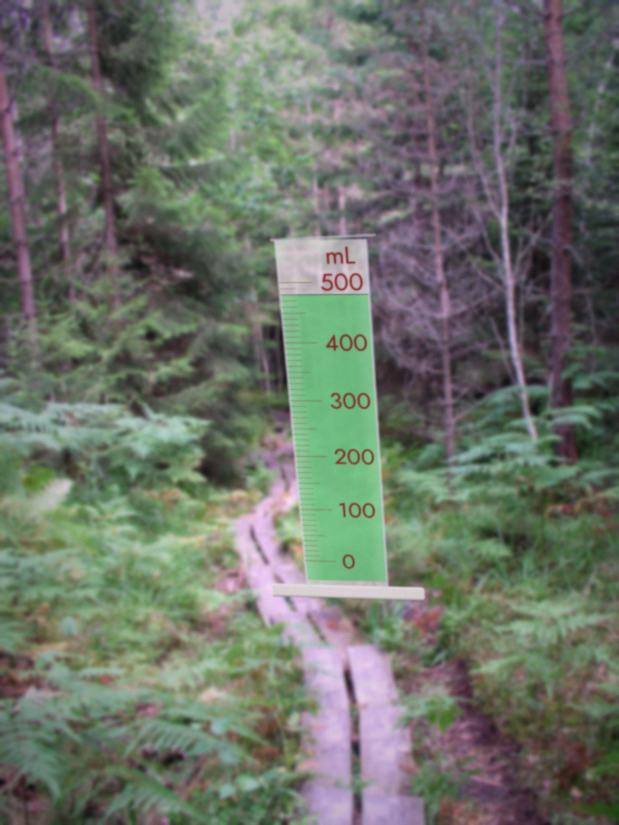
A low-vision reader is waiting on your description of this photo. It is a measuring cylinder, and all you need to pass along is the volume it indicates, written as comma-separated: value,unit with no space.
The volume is 480,mL
